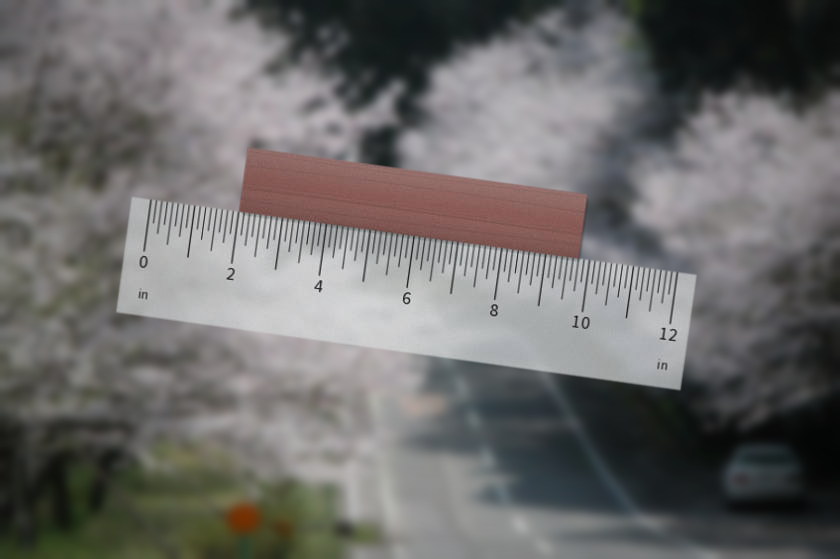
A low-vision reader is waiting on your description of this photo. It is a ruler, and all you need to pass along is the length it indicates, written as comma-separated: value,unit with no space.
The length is 7.75,in
